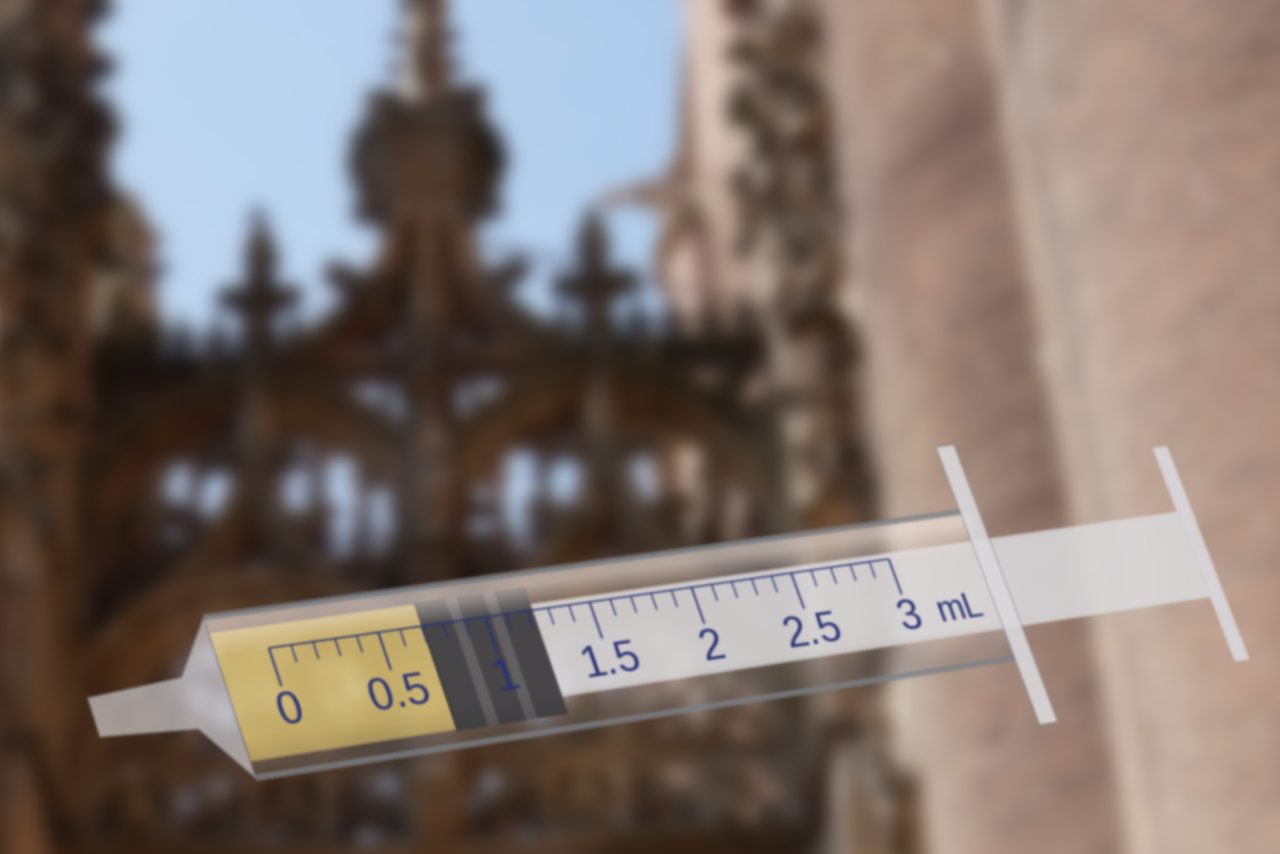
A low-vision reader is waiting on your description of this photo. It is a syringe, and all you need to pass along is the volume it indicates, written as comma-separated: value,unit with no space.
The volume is 0.7,mL
